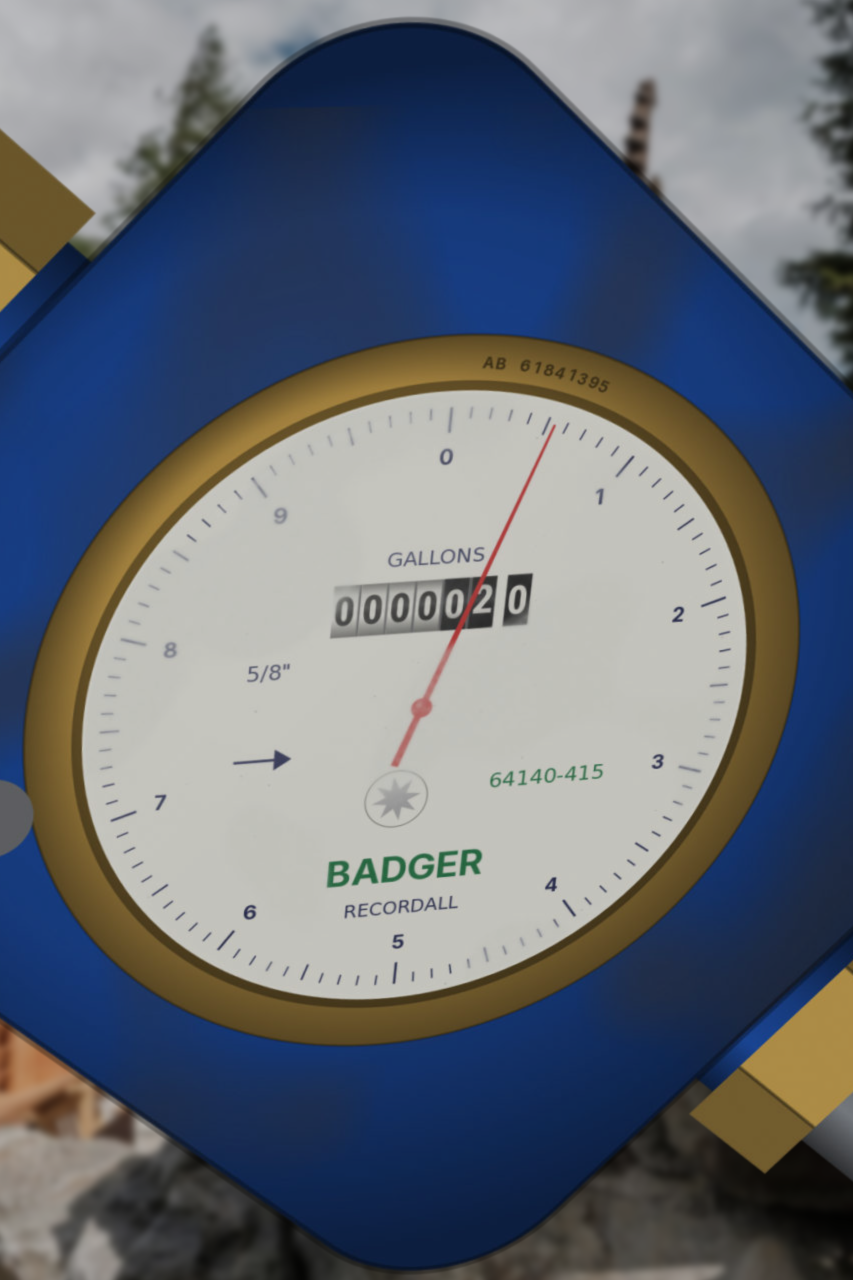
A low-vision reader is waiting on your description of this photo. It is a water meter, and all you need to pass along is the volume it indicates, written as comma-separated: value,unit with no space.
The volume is 20.5,gal
